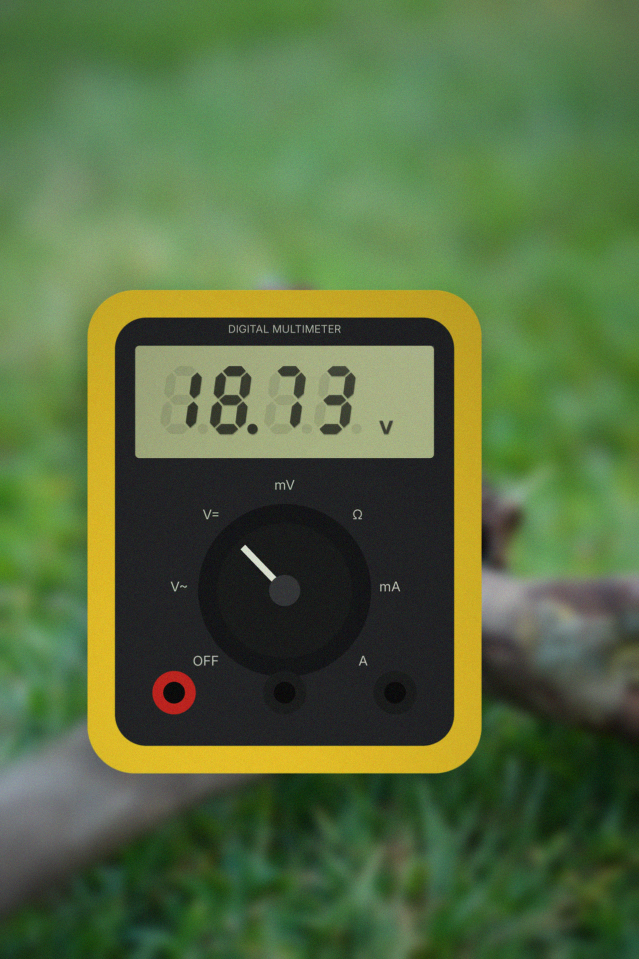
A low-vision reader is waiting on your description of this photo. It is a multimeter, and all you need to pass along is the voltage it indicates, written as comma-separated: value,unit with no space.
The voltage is 18.73,V
